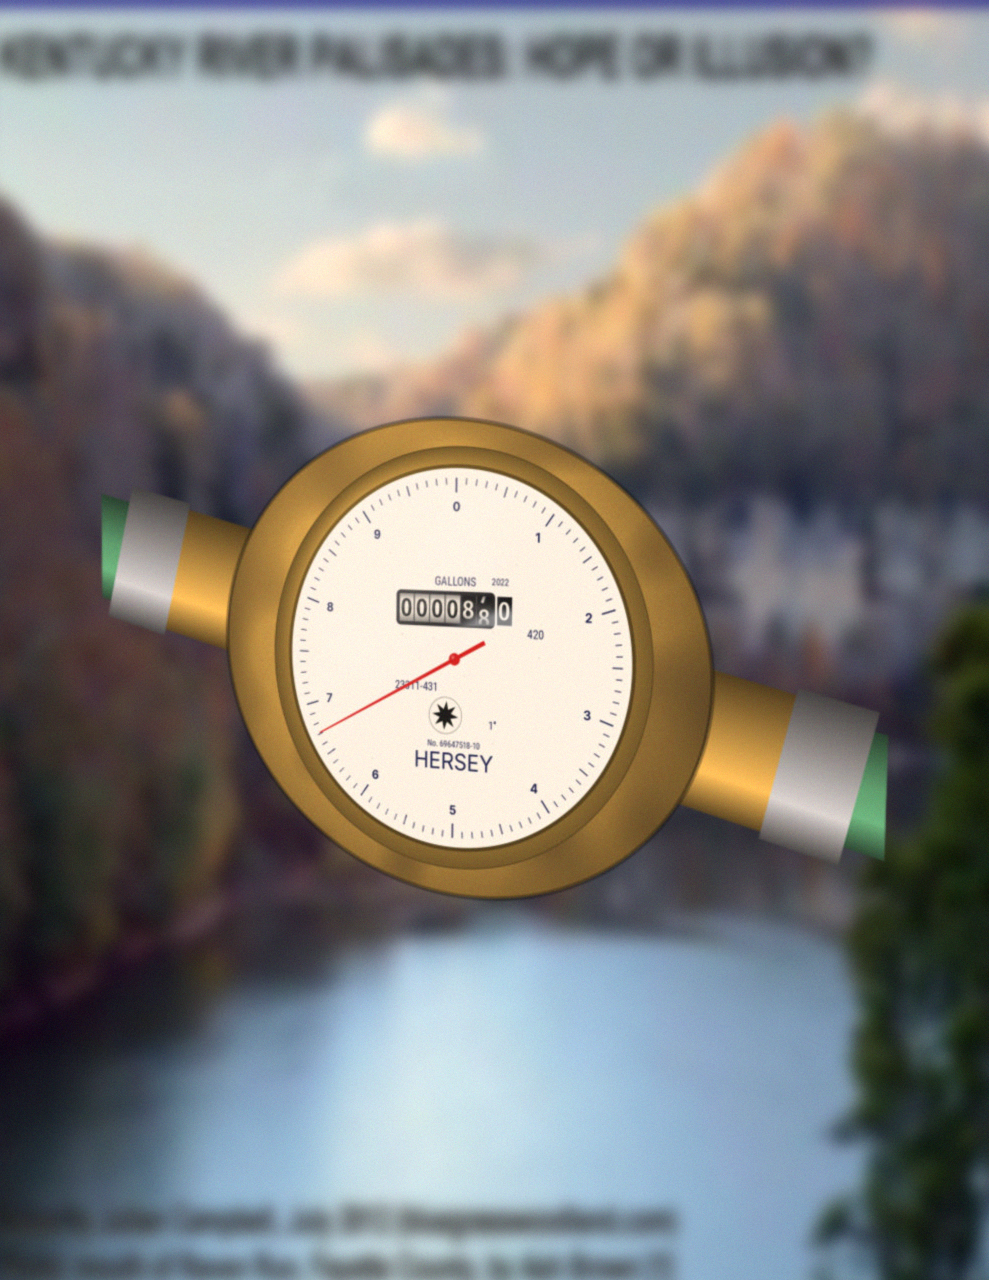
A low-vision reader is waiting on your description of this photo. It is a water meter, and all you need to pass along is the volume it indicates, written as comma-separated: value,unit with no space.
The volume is 876.7,gal
